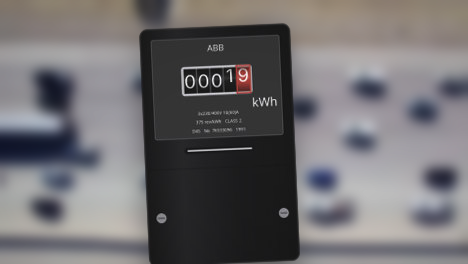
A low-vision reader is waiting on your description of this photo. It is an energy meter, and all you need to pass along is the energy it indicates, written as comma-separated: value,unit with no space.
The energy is 1.9,kWh
